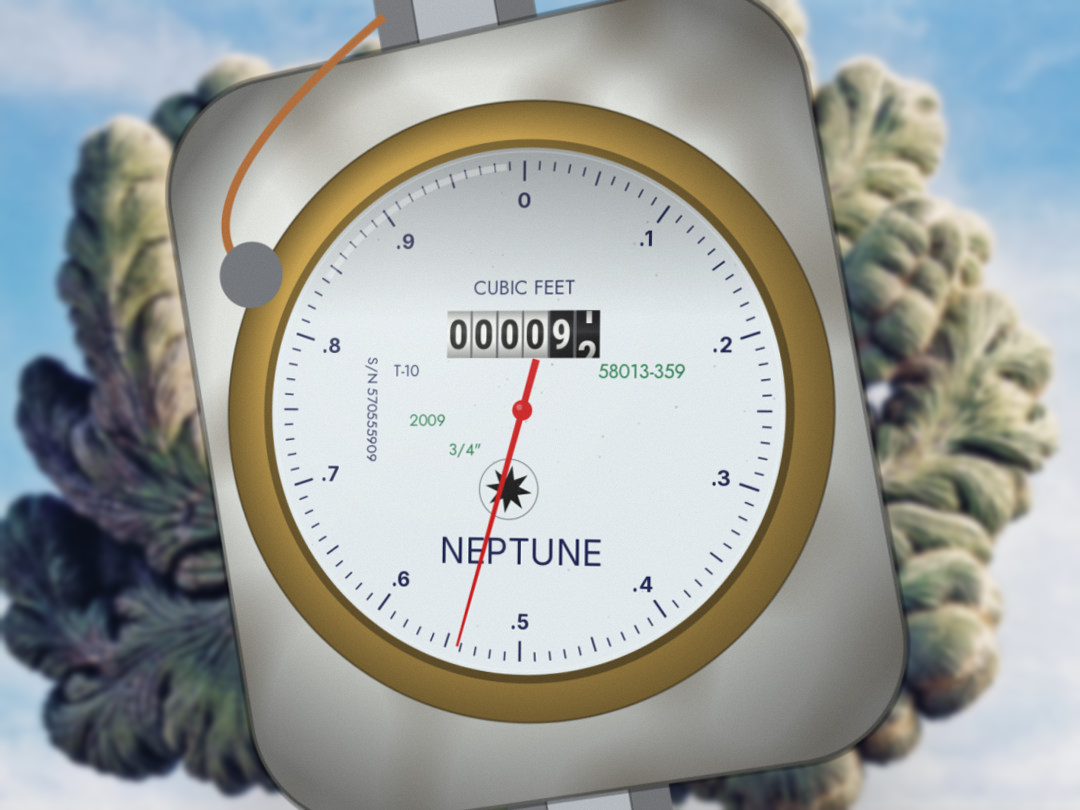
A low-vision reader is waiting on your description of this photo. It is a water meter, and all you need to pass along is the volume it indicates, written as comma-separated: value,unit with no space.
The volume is 91.54,ft³
